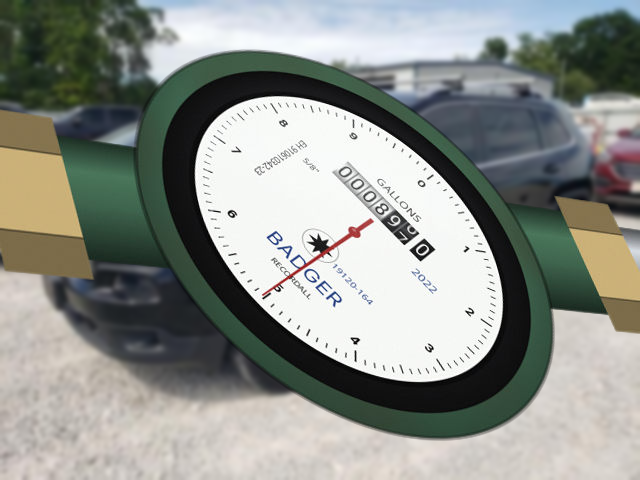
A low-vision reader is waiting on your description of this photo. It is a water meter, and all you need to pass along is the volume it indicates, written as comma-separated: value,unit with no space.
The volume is 8965.0,gal
